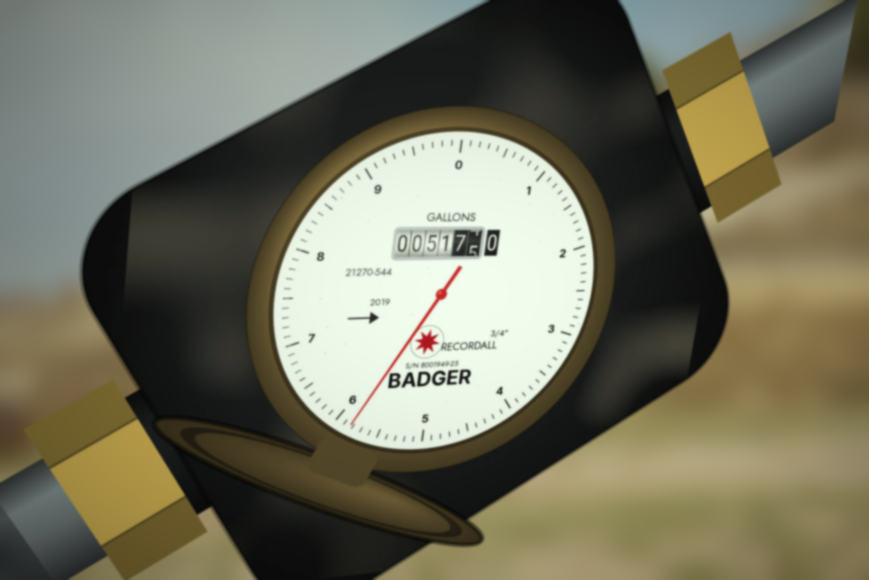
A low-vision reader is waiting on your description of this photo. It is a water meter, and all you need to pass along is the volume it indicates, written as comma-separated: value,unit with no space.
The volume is 51745.8,gal
